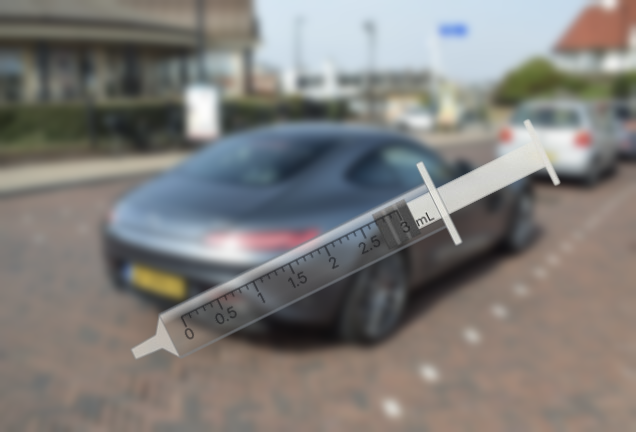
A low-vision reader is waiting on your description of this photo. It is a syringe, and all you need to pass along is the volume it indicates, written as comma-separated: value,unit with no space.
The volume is 2.7,mL
